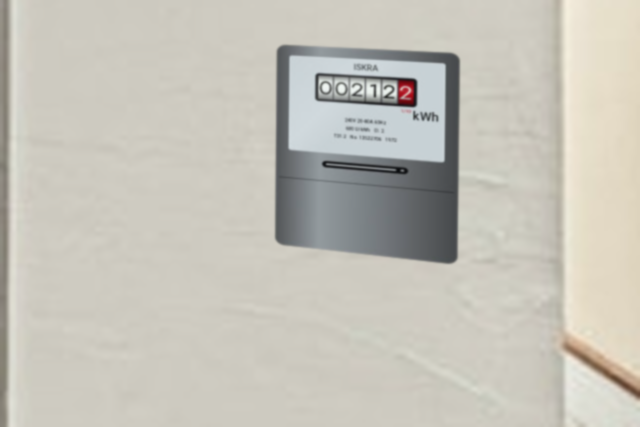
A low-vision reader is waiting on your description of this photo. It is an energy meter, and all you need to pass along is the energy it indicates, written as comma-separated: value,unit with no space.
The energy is 212.2,kWh
